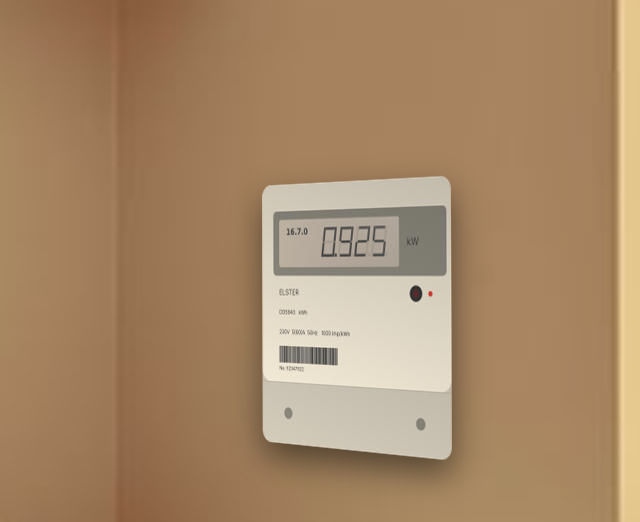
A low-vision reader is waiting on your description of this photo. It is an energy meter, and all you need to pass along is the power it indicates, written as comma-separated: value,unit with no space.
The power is 0.925,kW
